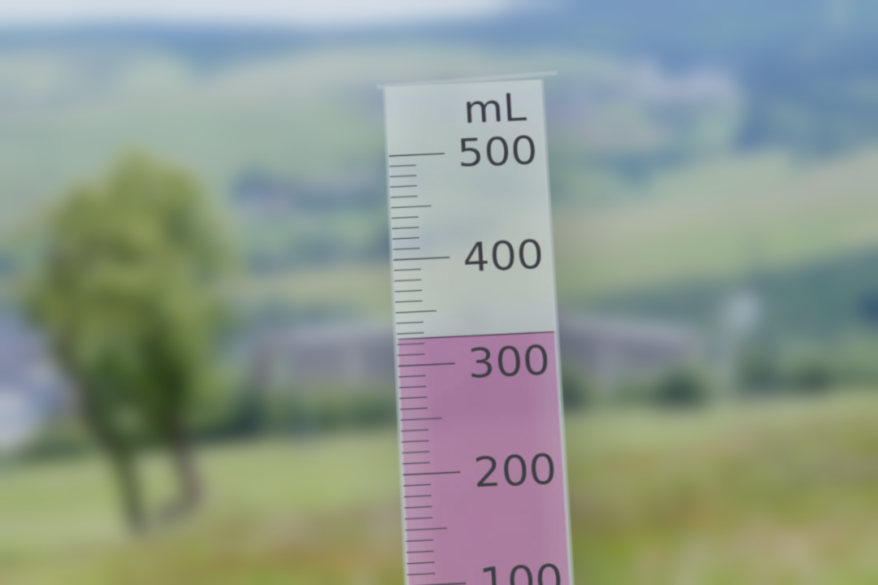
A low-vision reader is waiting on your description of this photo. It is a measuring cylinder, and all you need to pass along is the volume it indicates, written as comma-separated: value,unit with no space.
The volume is 325,mL
